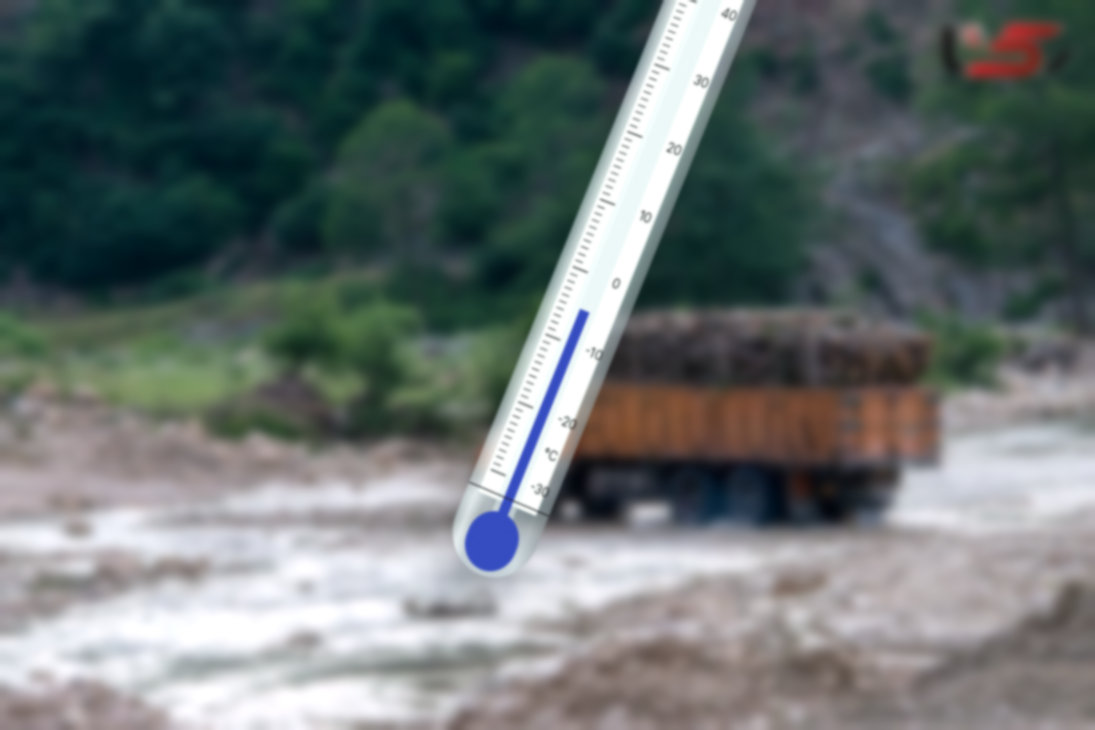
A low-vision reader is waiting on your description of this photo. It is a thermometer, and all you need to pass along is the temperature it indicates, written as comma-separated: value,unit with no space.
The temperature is -5,°C
